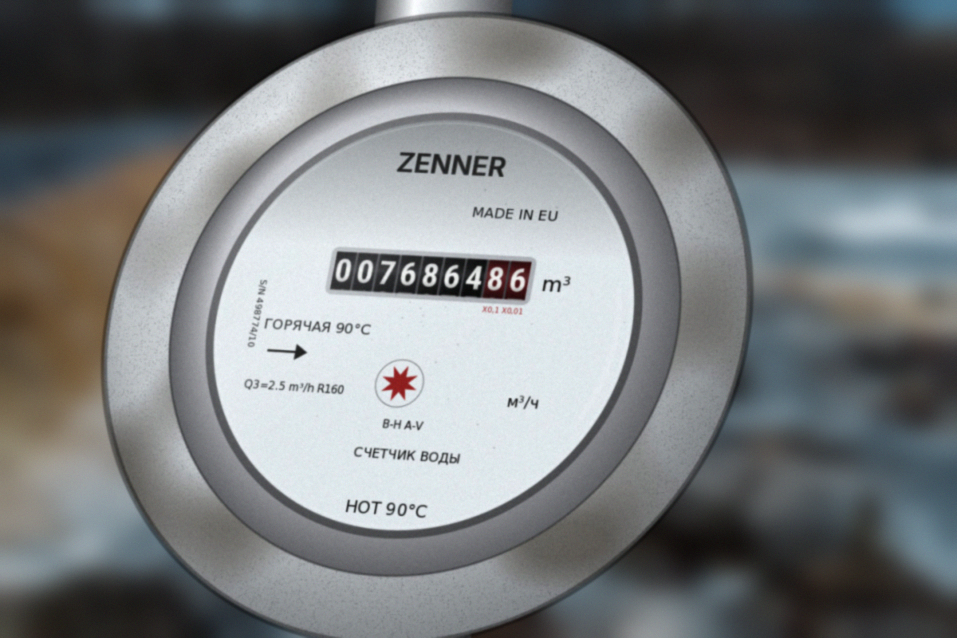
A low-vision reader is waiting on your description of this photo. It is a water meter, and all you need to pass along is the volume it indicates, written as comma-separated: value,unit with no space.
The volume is 76864.86,m³
